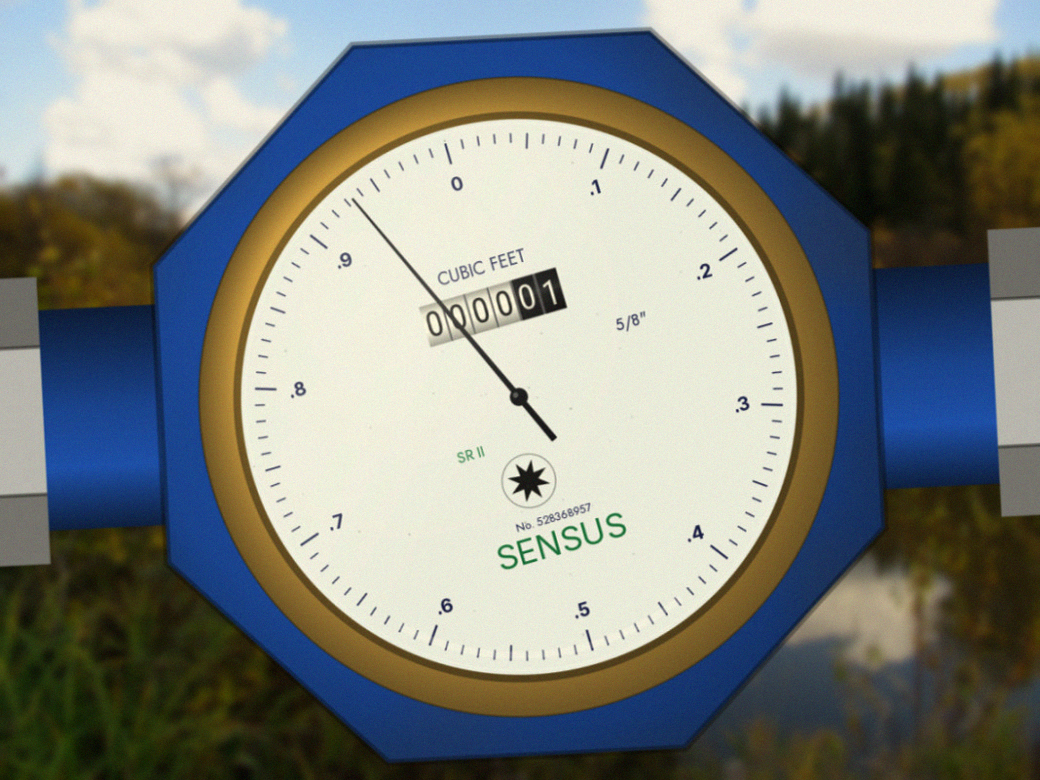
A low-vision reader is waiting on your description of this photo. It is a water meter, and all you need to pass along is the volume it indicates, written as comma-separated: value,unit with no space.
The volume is 0.93,ft³
